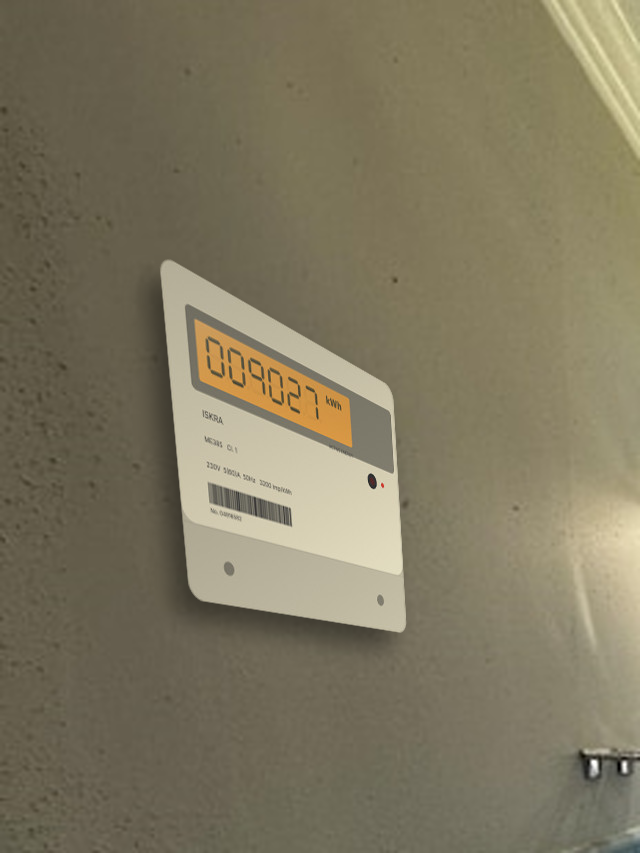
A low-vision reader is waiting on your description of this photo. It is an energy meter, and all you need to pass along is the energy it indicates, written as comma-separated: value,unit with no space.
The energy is 9027,kWh
